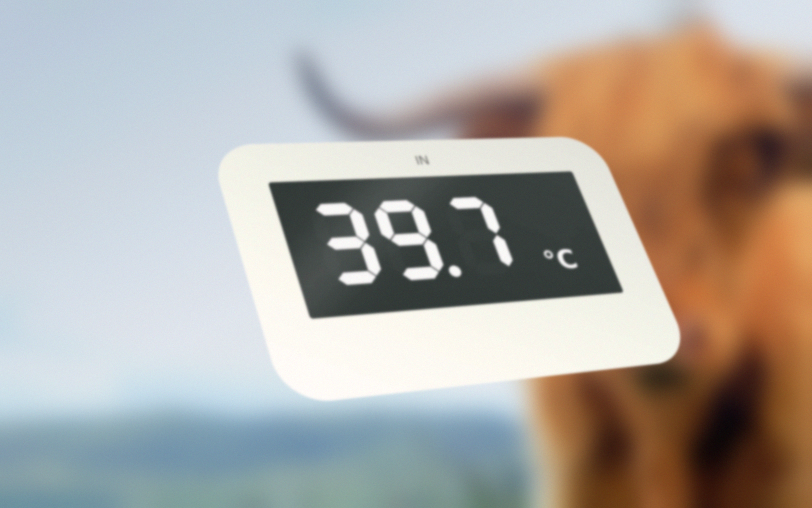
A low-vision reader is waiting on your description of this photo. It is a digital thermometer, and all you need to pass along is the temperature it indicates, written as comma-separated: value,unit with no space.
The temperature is 39.7,°C
